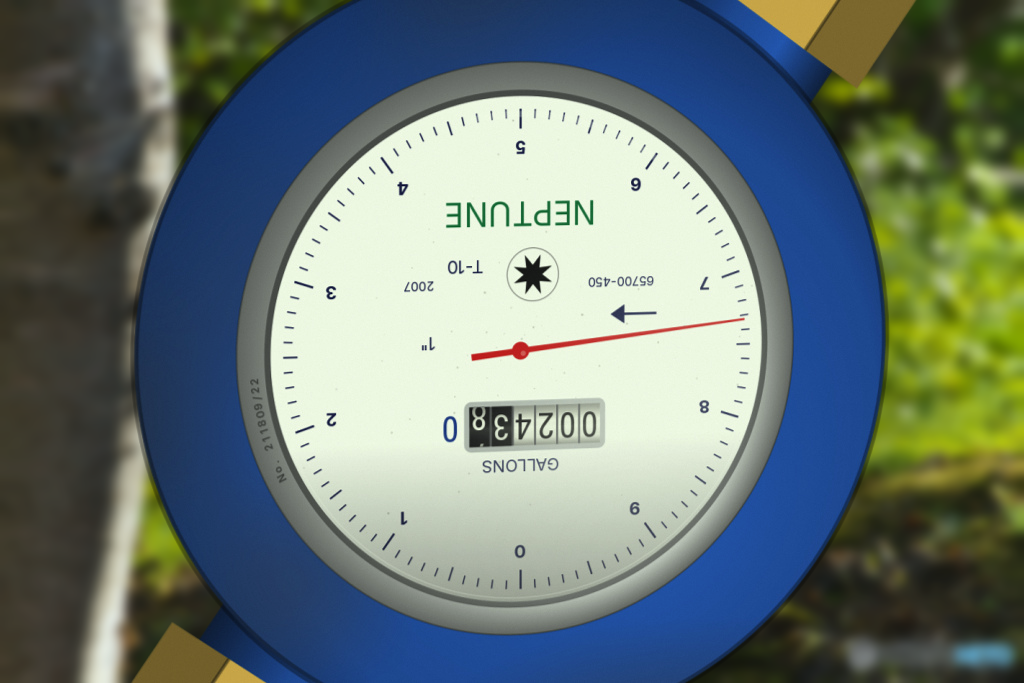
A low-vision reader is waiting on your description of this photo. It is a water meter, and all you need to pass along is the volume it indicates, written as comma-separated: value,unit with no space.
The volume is 24377.3,gal
